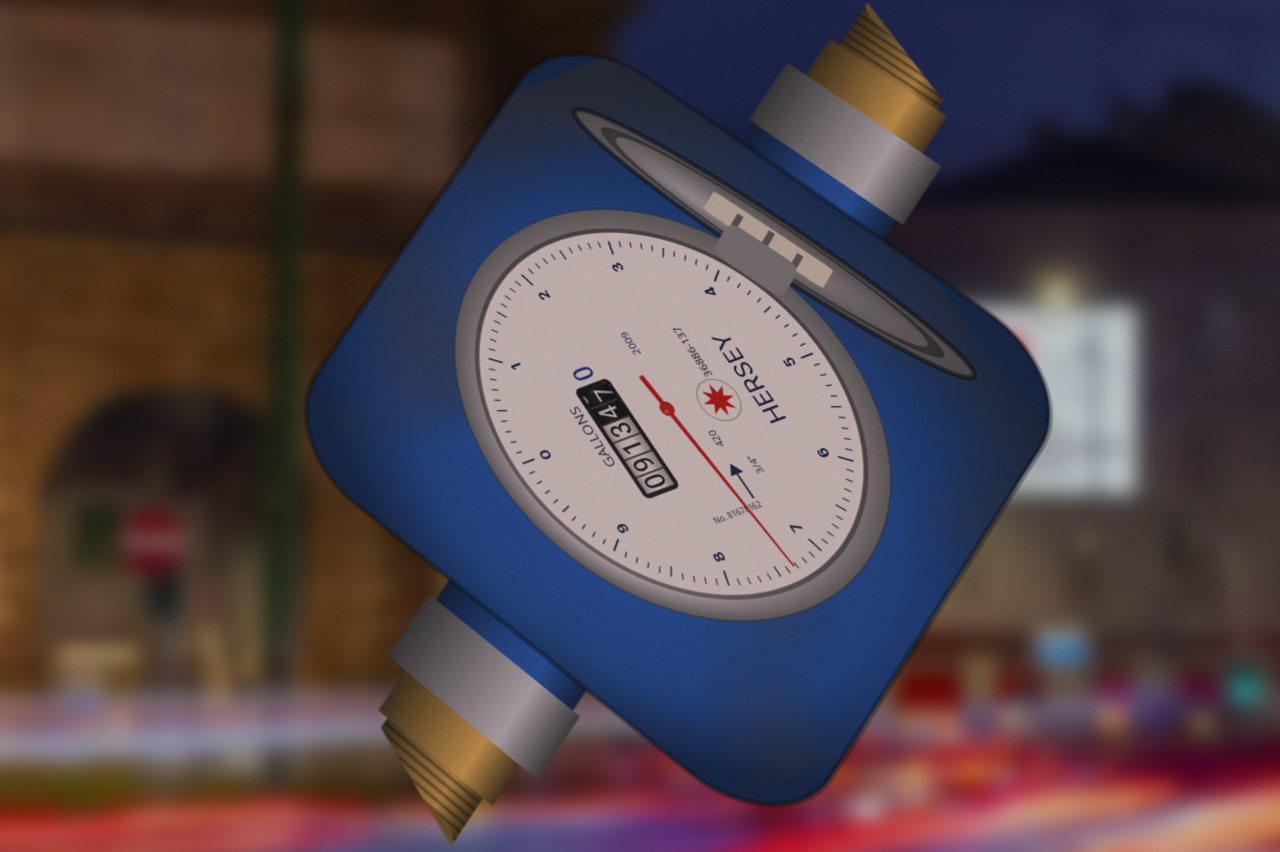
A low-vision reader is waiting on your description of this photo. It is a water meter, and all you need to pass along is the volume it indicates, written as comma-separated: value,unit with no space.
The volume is 913467.3,gal
